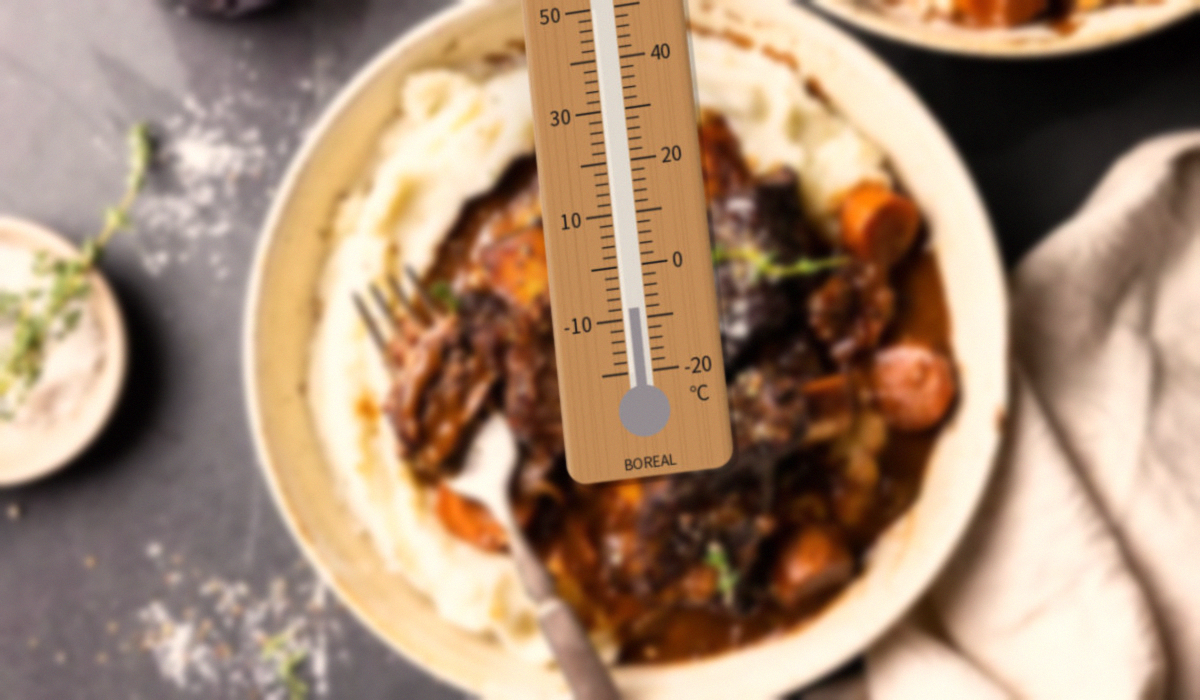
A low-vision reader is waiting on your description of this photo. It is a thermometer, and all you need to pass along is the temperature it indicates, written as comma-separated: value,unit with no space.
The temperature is -8,°C
